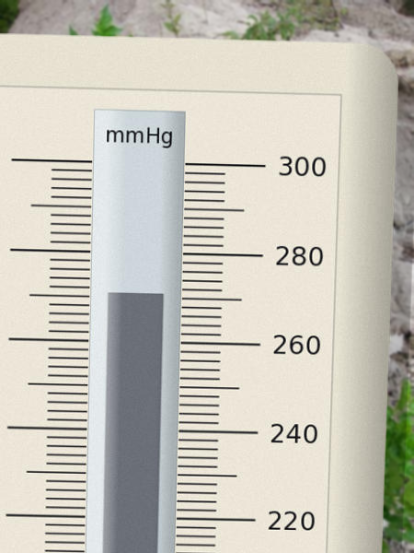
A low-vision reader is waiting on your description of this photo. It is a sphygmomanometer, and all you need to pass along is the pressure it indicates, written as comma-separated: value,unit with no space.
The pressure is 271,mmHg
